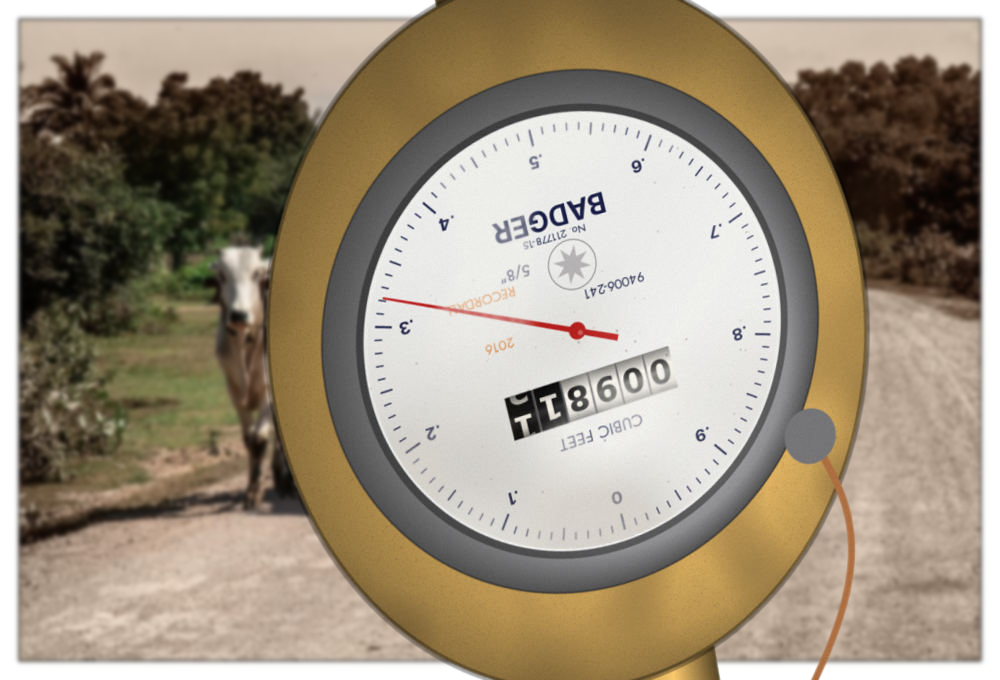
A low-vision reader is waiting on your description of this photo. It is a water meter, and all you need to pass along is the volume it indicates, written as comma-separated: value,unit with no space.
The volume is 9811.32,ft³
